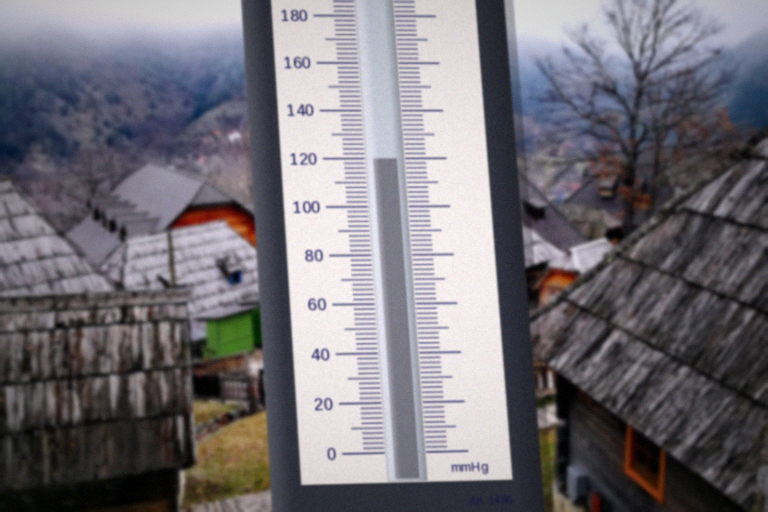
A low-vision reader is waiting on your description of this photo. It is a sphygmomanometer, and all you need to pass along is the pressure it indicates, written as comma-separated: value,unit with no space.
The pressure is 120,mmHg
